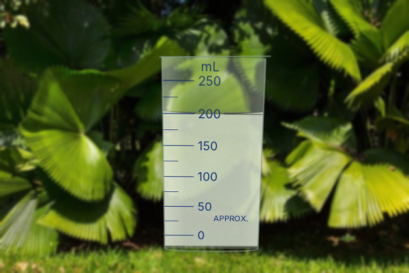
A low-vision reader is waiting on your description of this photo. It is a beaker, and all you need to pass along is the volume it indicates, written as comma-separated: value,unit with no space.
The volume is 200,mL
